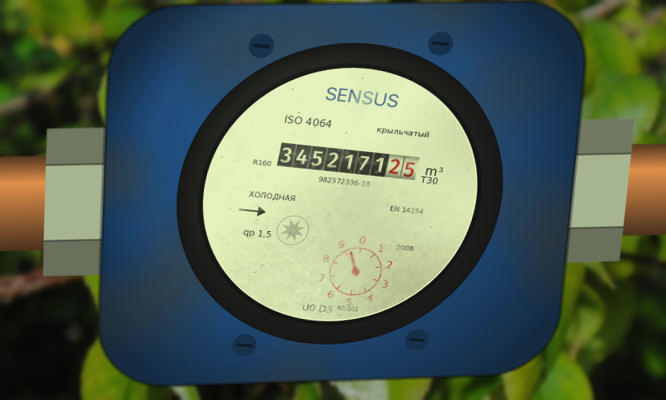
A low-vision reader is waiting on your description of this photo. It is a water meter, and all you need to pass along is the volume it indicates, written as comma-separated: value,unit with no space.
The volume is 3452171.249,m³
